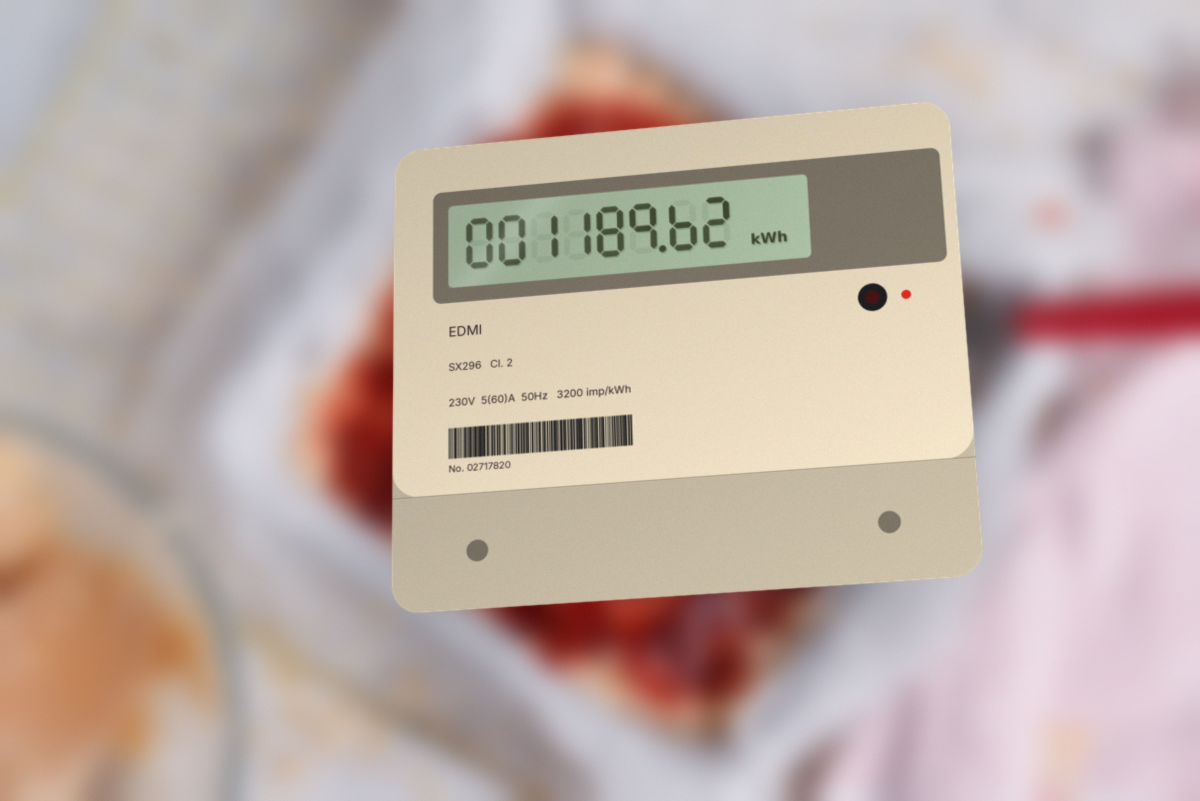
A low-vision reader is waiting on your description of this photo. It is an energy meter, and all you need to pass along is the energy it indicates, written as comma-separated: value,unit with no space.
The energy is 1189.62,kWh
